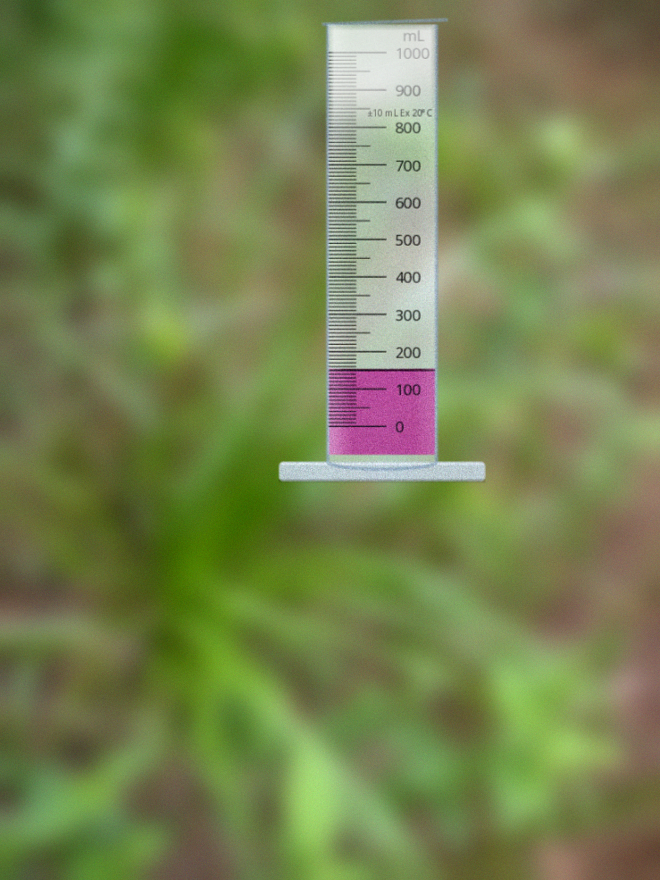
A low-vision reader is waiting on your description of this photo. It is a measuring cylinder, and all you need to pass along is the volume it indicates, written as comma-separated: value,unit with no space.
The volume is 150,mL
